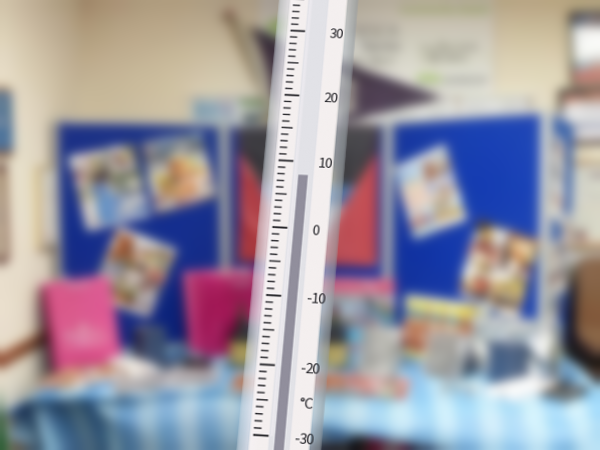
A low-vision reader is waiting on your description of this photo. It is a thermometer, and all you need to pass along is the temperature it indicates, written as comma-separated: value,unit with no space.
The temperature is 8,°C
